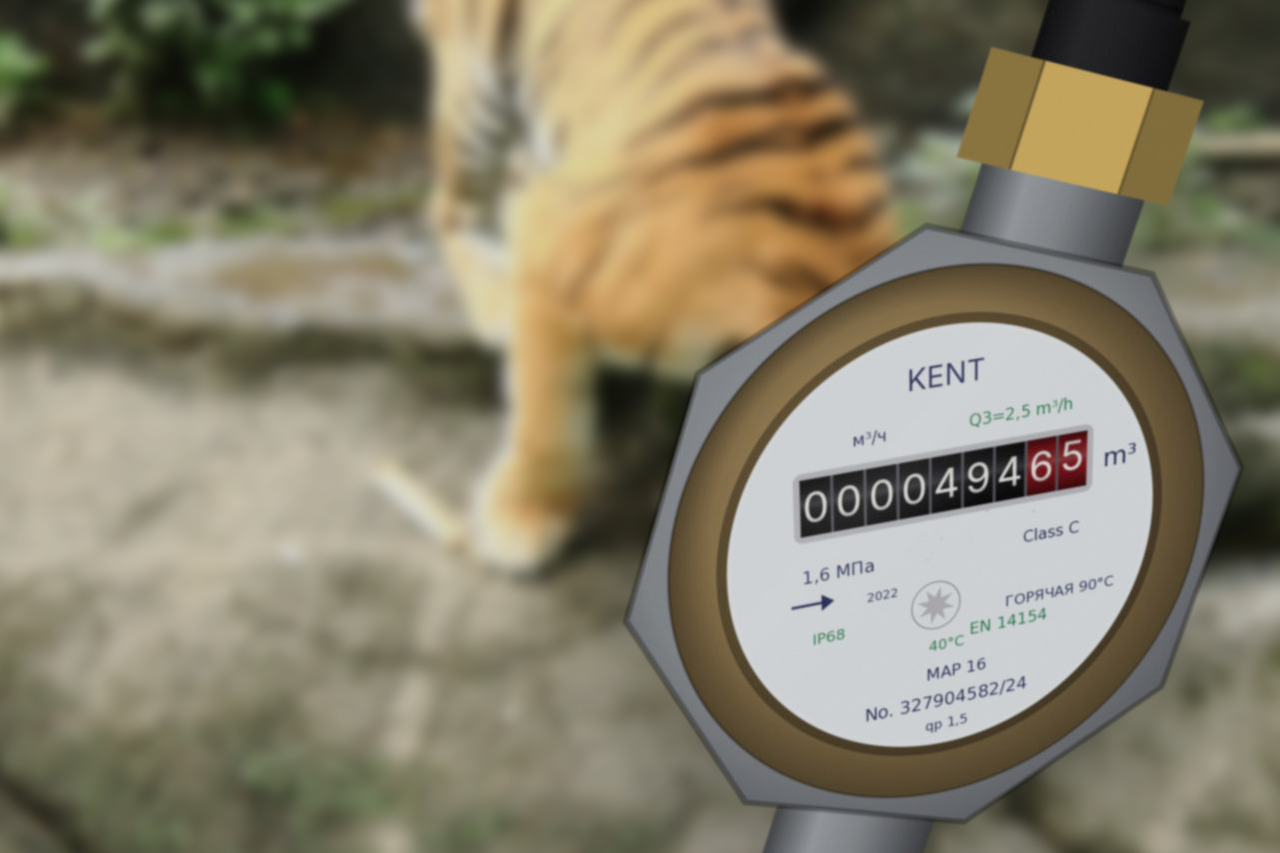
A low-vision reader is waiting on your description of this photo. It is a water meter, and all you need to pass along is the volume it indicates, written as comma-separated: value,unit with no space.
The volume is 494.65,m³
